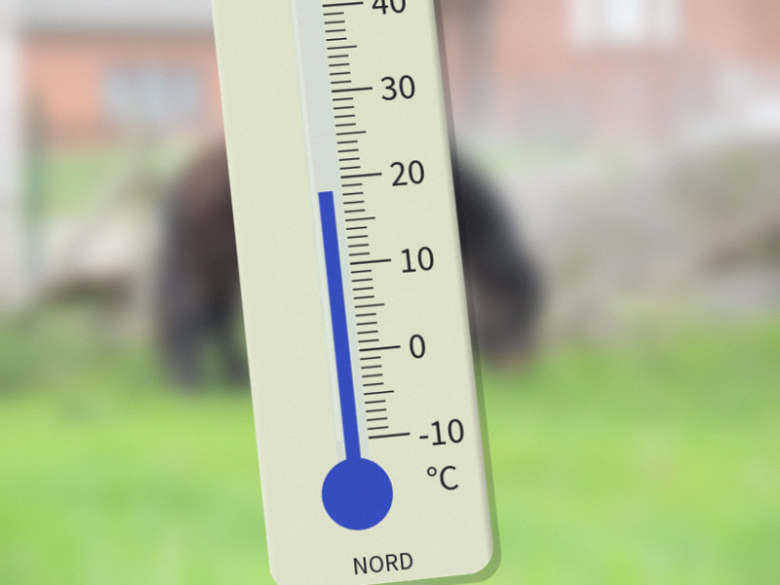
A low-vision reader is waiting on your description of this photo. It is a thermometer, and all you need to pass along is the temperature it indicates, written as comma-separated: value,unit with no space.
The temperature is 18.5,°C
